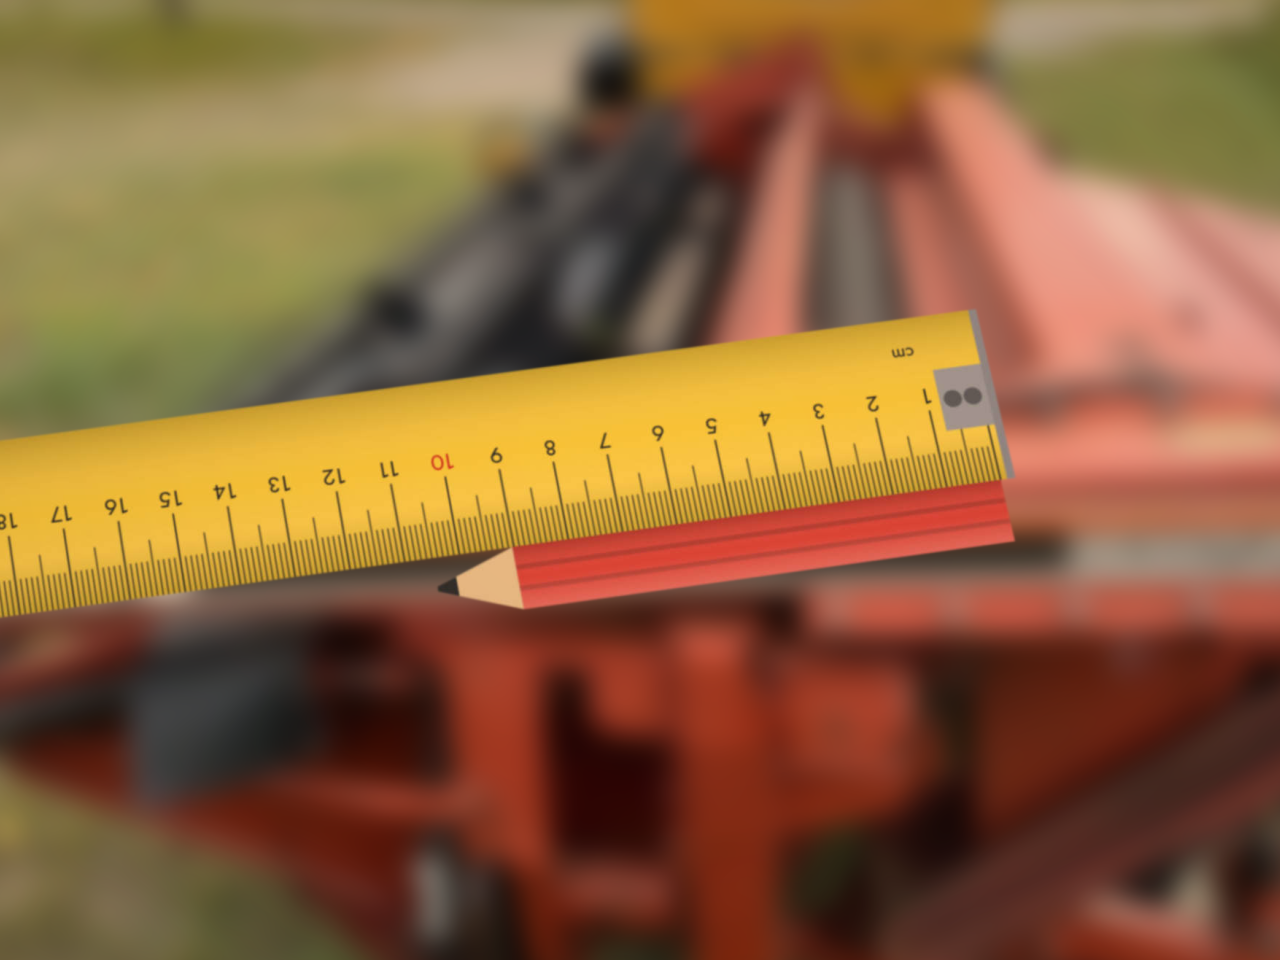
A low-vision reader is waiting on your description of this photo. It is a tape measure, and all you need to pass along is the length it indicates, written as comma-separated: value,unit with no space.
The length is 10.5,cm
